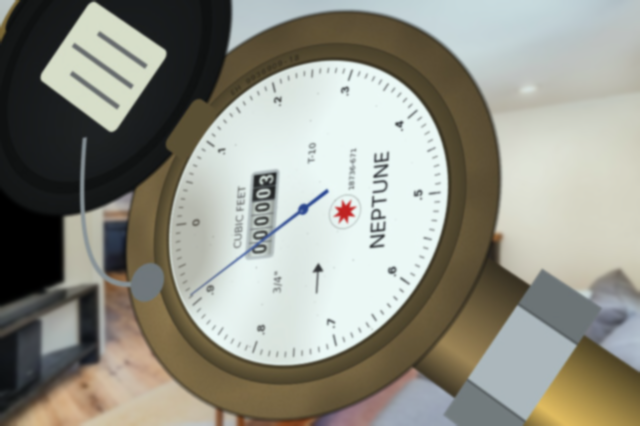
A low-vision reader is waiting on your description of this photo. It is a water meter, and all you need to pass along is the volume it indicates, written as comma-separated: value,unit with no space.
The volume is 2.91,ft³
